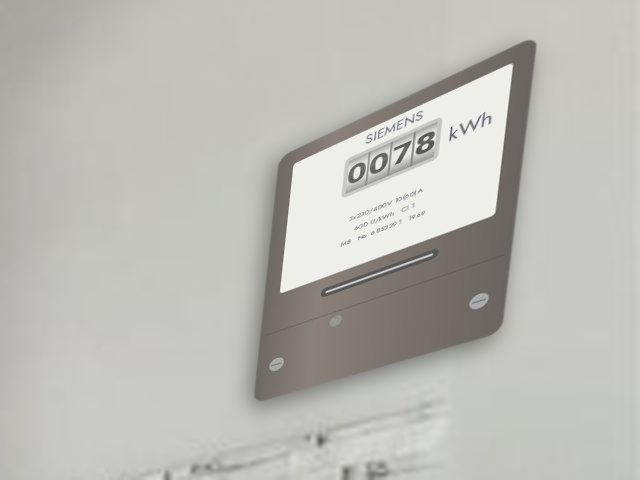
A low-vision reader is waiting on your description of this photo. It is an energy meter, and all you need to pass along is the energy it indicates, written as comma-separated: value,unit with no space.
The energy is 78,kWh
